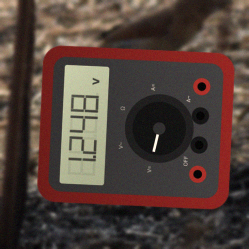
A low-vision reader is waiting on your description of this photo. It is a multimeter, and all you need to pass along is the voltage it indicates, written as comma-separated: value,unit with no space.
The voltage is 1.248,V
